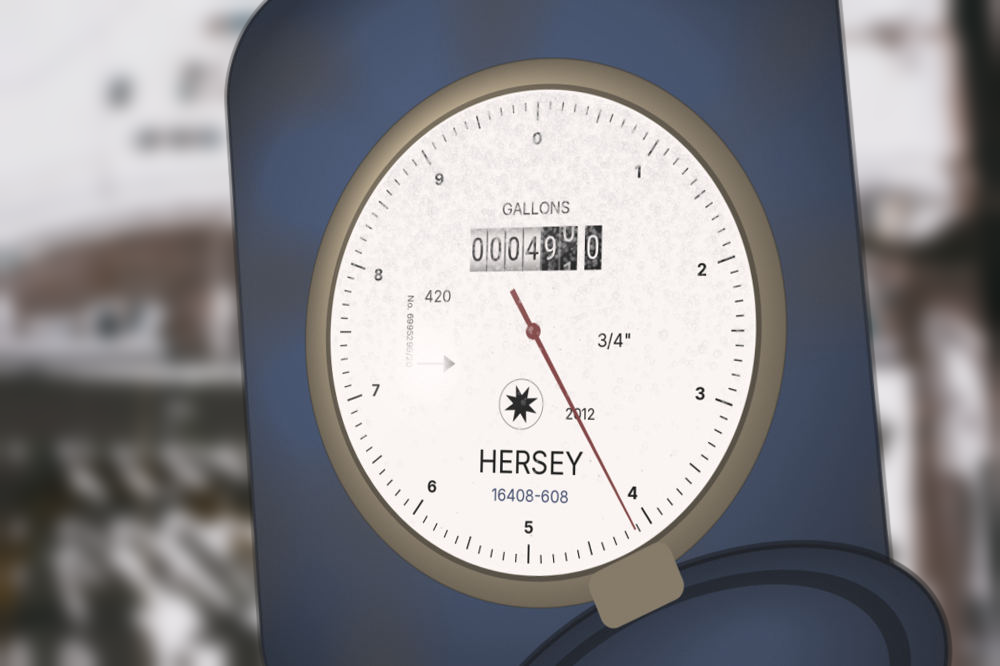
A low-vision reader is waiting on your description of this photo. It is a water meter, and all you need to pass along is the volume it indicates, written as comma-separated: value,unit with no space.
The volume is 4904.1,gal
